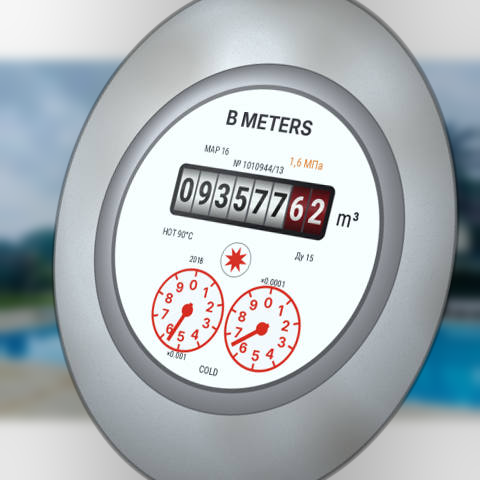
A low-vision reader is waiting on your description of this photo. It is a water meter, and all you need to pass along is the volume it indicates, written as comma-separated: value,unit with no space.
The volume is 93577.6256,m³
